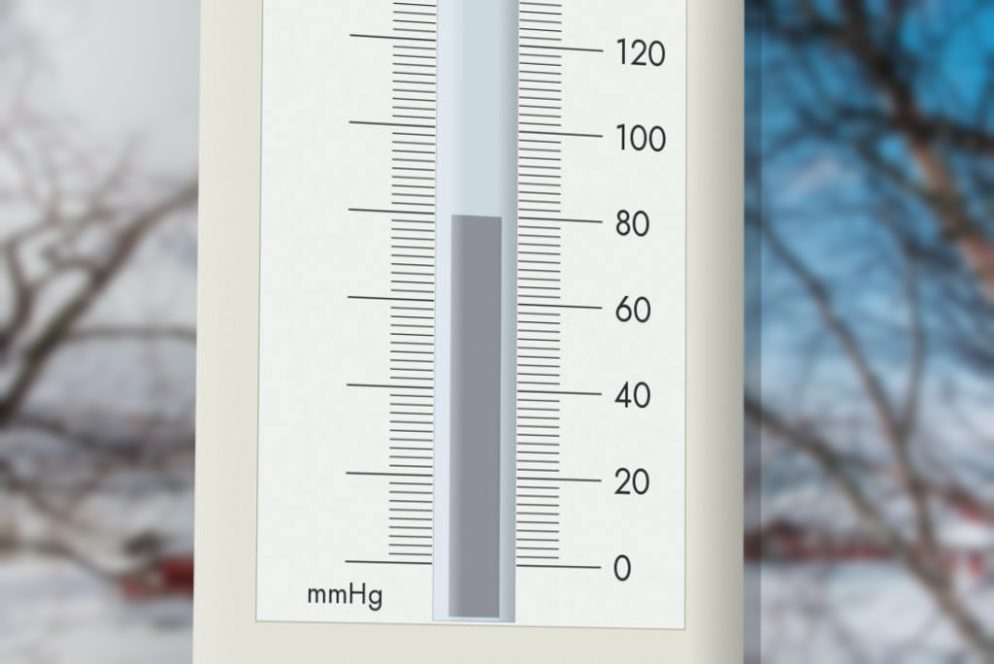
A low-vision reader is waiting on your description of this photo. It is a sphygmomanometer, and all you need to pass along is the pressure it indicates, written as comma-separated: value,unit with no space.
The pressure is 80,mmHg
